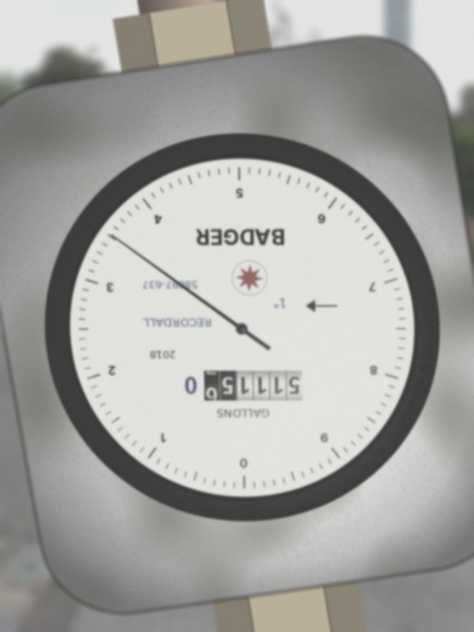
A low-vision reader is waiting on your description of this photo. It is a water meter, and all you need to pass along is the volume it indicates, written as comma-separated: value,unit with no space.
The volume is 5111563.5,gal
